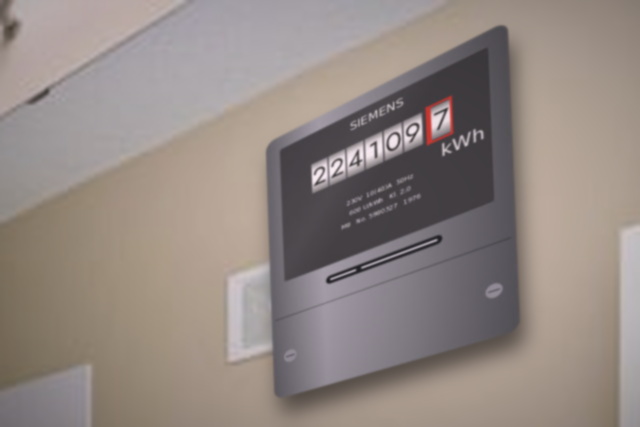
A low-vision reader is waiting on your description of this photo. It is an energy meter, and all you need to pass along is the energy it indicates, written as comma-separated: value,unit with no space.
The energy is 224109.7,kWh
